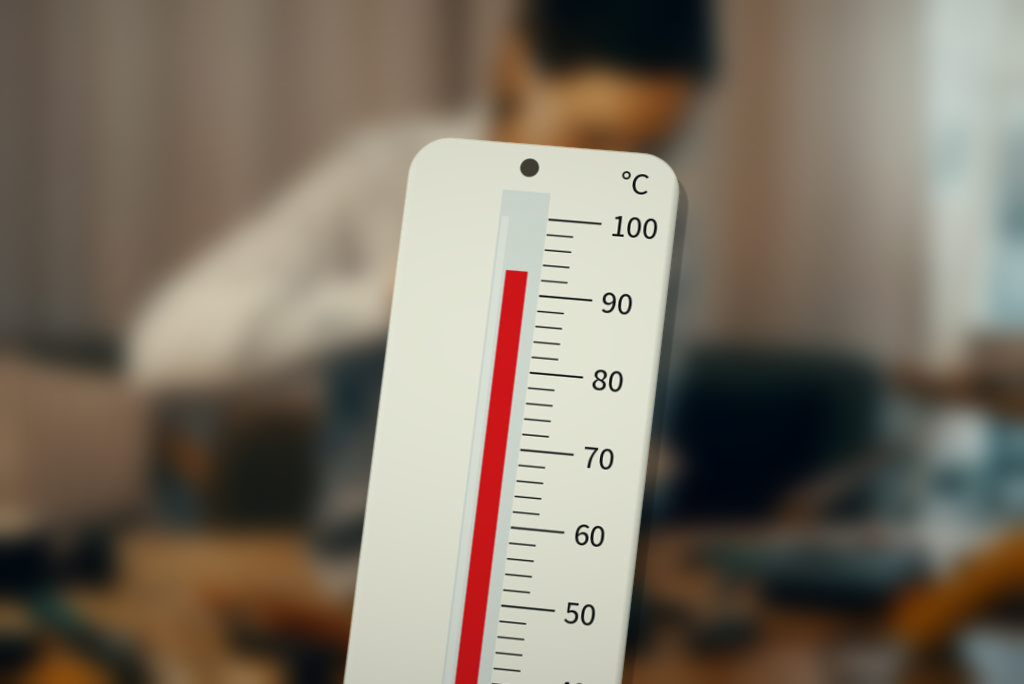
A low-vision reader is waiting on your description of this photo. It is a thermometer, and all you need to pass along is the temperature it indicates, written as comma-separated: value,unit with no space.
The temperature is 93,°C
